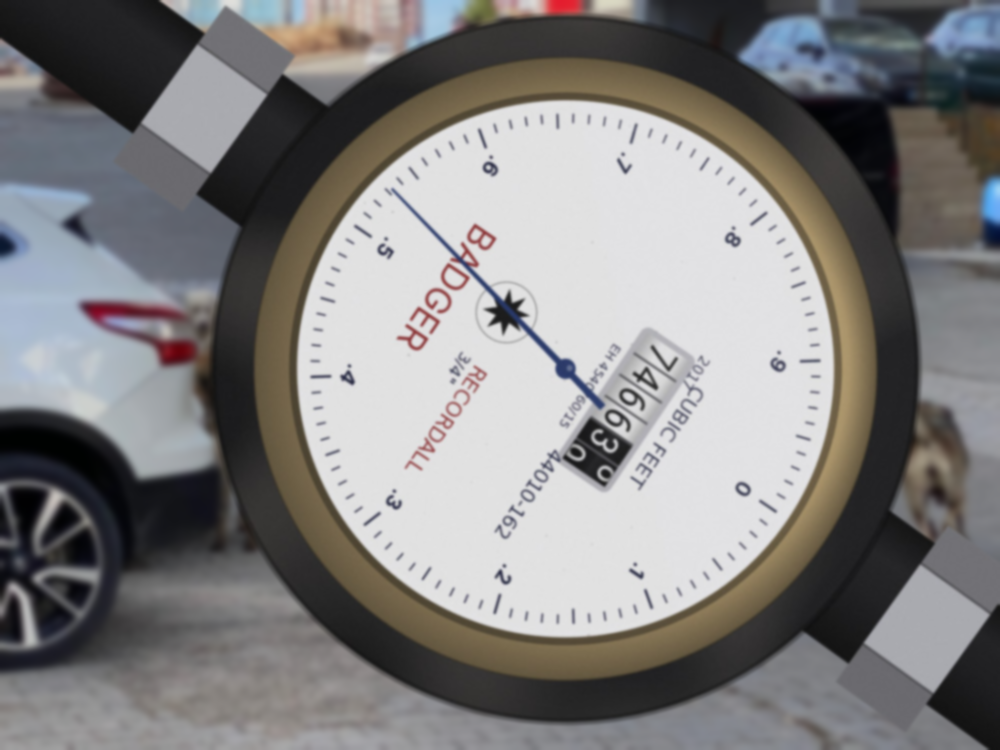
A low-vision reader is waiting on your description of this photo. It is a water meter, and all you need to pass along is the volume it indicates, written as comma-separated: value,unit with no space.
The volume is 746638.53,ft³
